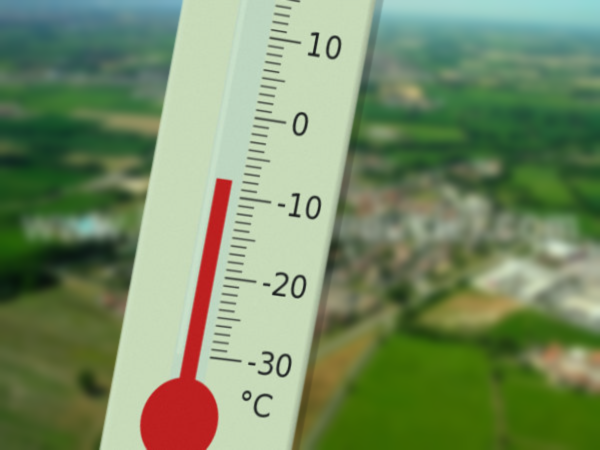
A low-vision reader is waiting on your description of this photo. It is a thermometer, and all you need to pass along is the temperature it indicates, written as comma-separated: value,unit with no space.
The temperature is -8,°C
